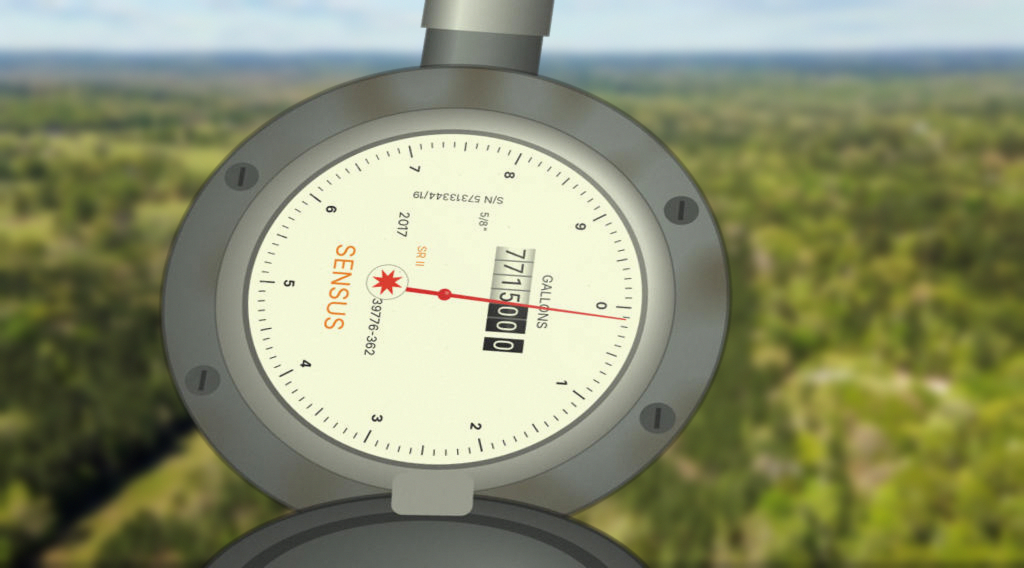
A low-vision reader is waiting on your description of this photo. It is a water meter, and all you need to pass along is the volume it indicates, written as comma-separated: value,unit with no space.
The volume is 7715000.1,gal
